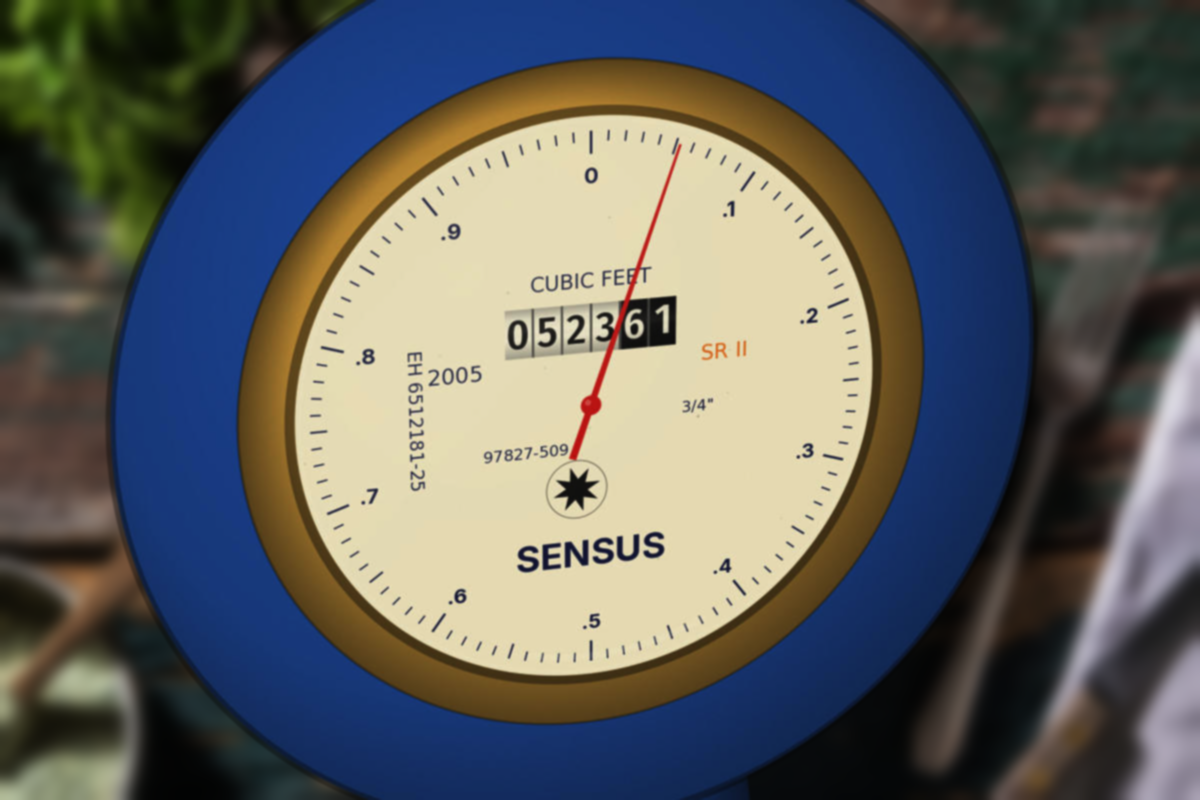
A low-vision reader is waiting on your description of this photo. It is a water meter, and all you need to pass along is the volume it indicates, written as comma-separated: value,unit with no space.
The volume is 52361.05,ft³
